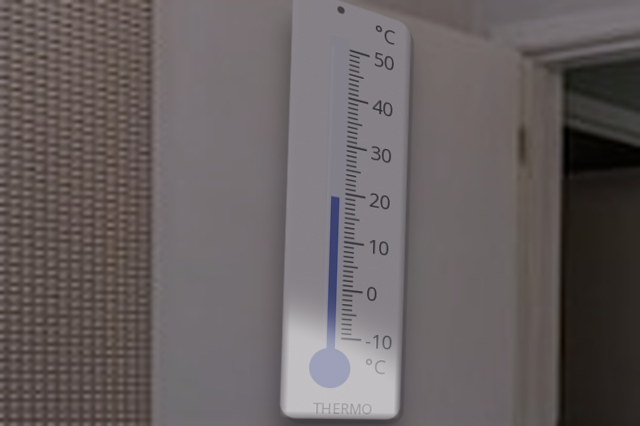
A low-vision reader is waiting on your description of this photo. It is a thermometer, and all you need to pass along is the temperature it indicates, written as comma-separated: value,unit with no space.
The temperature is 19,°C
